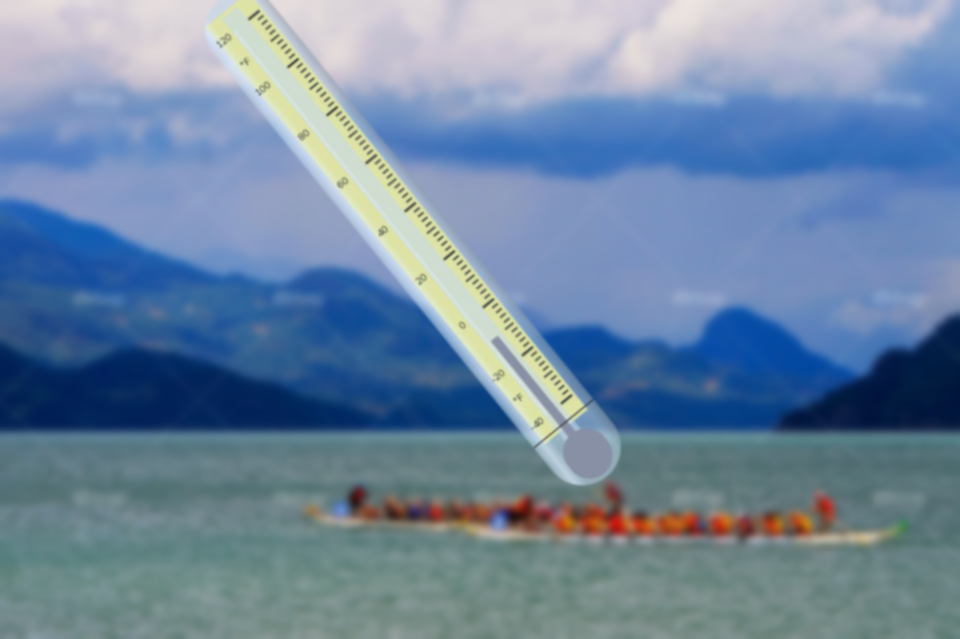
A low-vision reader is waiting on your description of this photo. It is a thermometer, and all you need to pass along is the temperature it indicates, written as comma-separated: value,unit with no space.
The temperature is -10,°F
